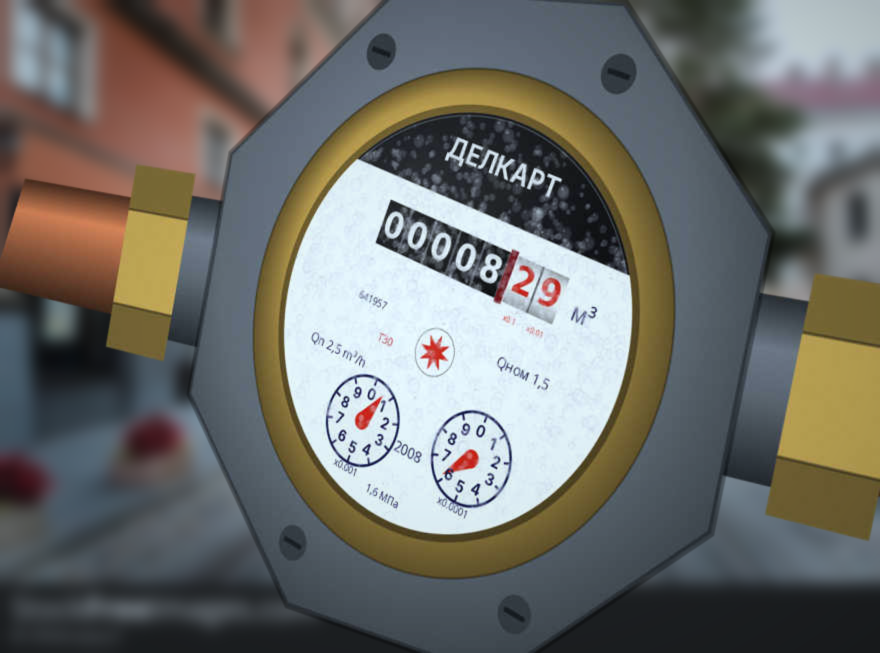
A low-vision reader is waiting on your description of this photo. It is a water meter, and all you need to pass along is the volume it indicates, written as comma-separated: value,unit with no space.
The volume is 8.2906,m³
